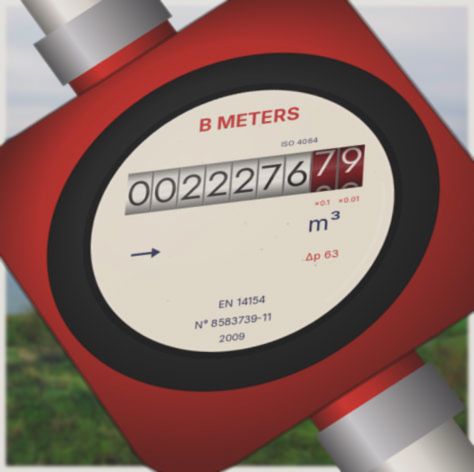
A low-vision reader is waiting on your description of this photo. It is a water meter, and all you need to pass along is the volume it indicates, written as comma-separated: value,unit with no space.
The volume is 22276.79,m³
